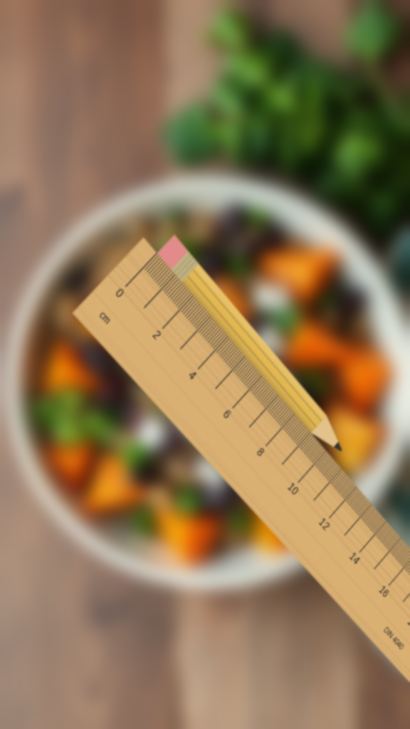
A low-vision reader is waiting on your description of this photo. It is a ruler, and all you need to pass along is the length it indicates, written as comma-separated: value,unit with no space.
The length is 10.5,cm
